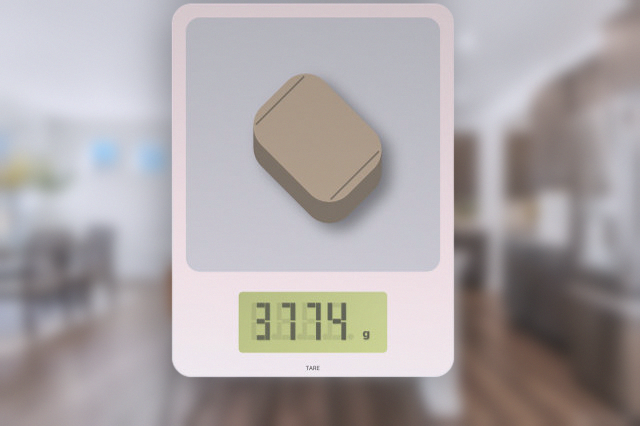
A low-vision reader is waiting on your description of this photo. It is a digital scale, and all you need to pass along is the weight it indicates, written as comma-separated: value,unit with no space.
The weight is 3774,g
